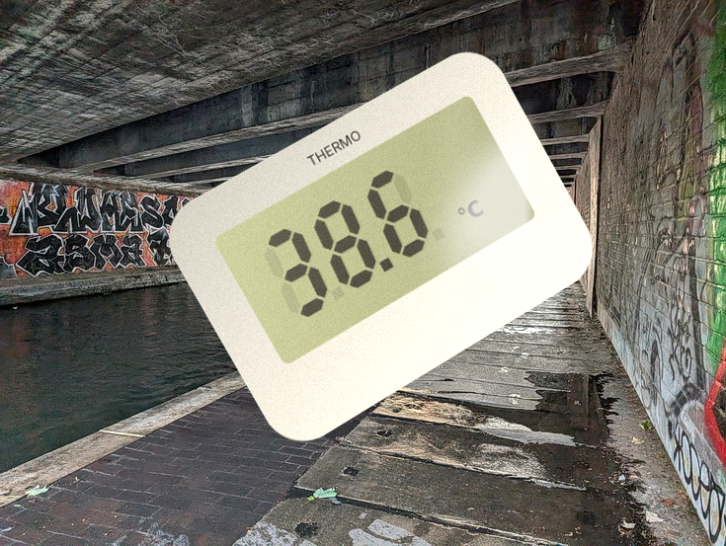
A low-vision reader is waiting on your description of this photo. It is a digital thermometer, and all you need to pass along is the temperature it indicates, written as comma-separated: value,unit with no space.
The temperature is 38.6,°C
